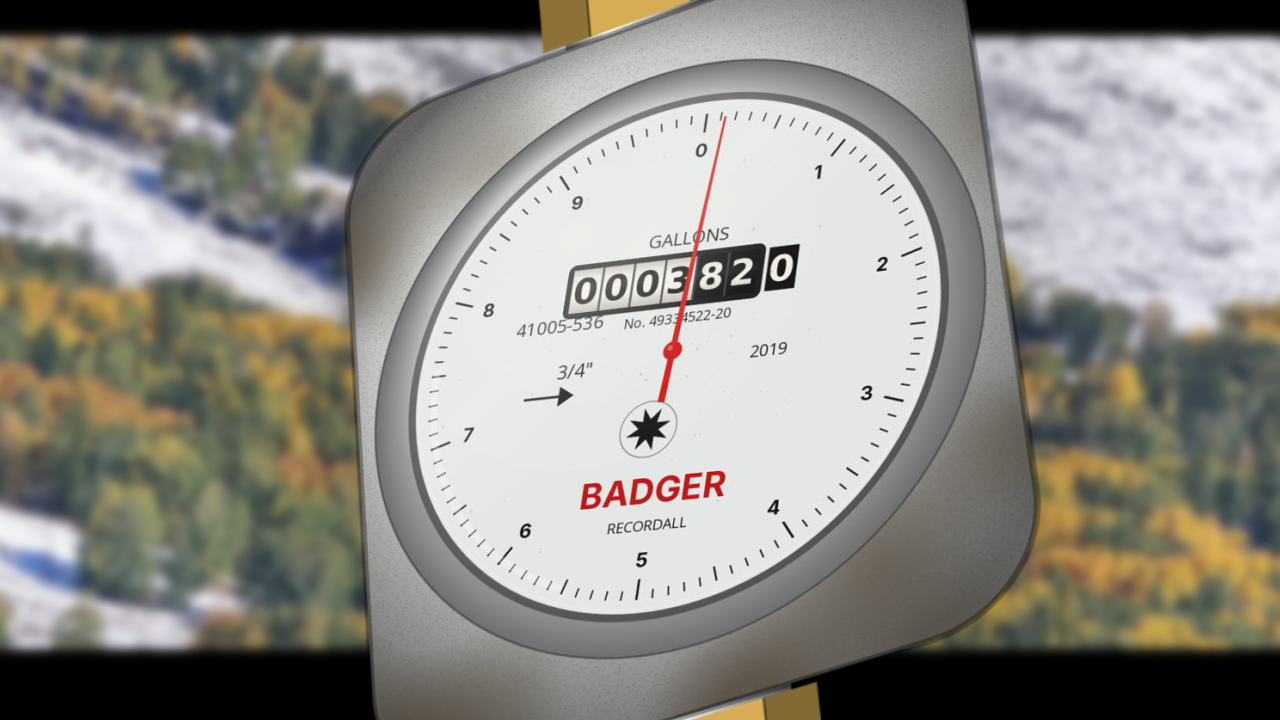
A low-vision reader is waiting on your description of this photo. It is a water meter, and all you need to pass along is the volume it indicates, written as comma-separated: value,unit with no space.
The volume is 3820.1,gal
